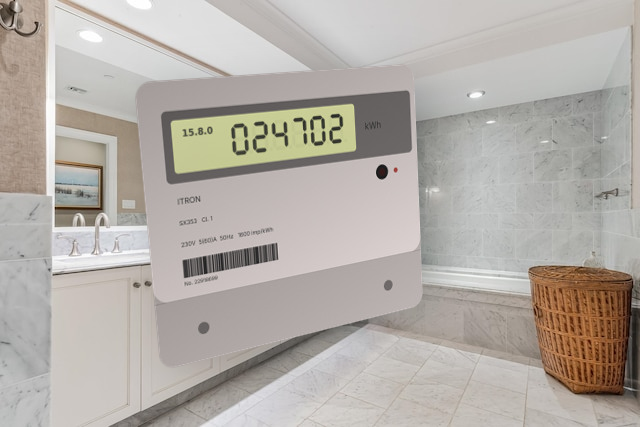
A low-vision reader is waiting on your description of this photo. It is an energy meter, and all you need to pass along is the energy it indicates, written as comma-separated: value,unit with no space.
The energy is 24702,kWh
